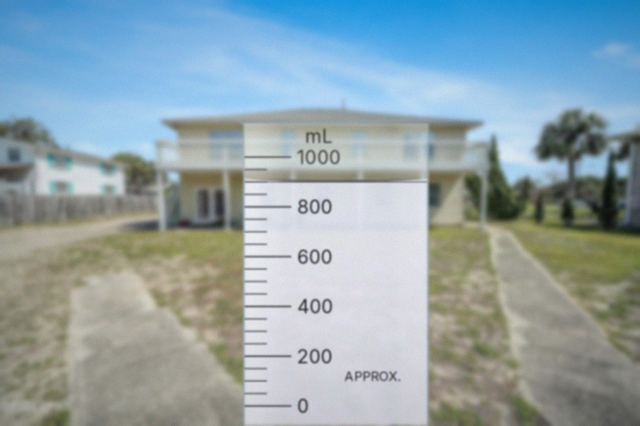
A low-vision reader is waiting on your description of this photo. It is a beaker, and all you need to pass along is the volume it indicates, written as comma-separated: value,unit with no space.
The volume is 900,mL
